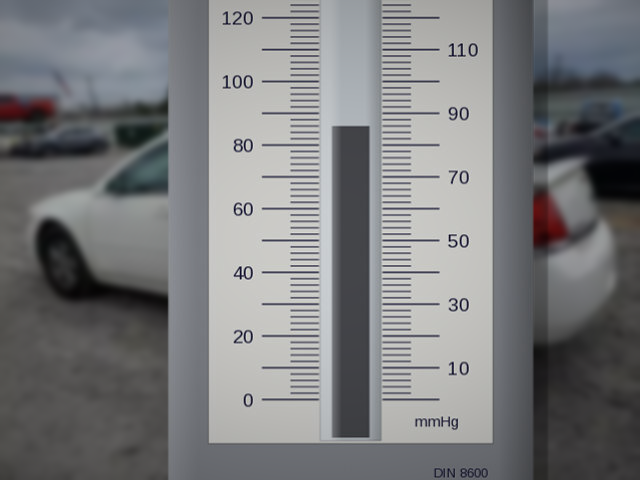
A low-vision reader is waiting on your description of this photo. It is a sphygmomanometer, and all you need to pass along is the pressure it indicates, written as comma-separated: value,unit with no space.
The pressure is 86,mmHg
